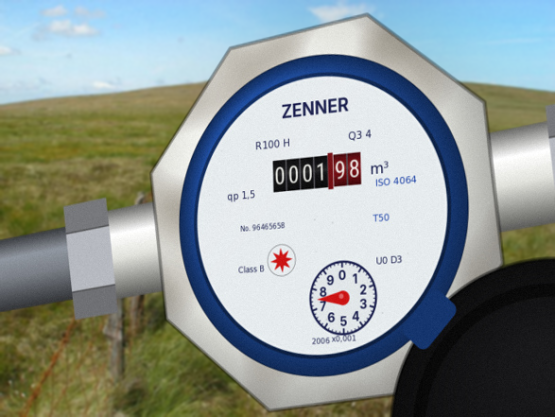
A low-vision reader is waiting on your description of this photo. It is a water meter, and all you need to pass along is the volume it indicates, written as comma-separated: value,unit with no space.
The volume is 1.987,m³
